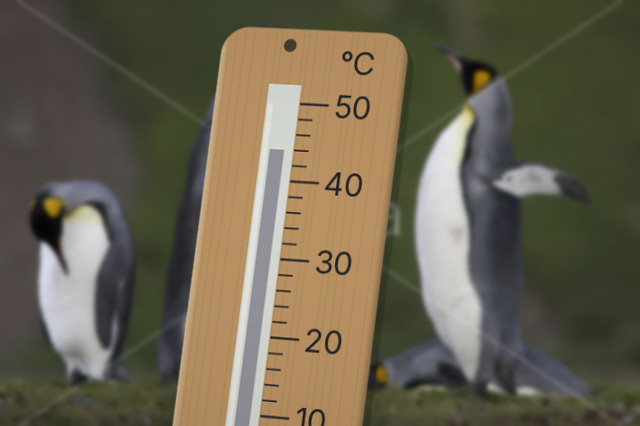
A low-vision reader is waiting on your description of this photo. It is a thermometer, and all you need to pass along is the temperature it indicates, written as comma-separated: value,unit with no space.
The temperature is 44,°C
